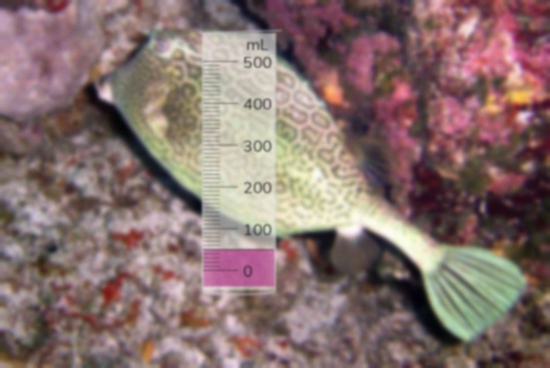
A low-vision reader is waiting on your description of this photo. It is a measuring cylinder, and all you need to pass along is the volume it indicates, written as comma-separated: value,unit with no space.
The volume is 50,mL
